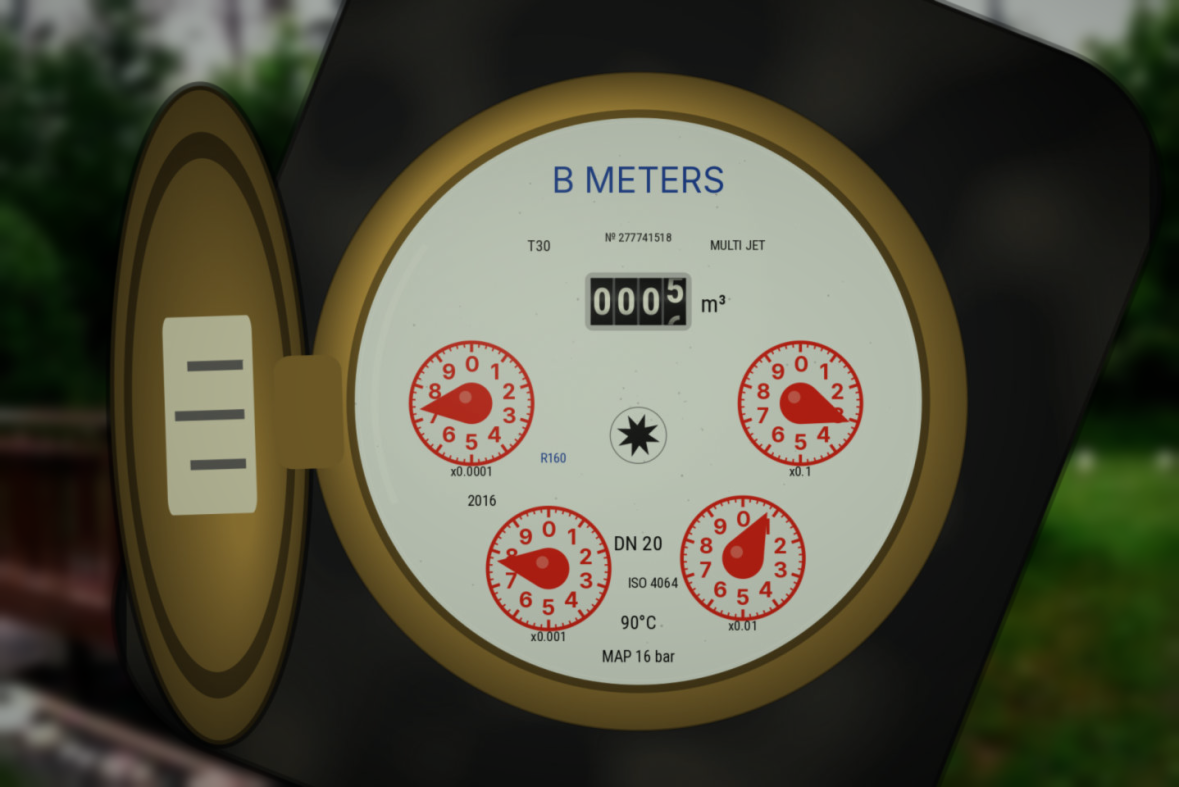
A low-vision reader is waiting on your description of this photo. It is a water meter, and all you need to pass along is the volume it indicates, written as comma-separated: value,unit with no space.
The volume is 5.3077,m³
